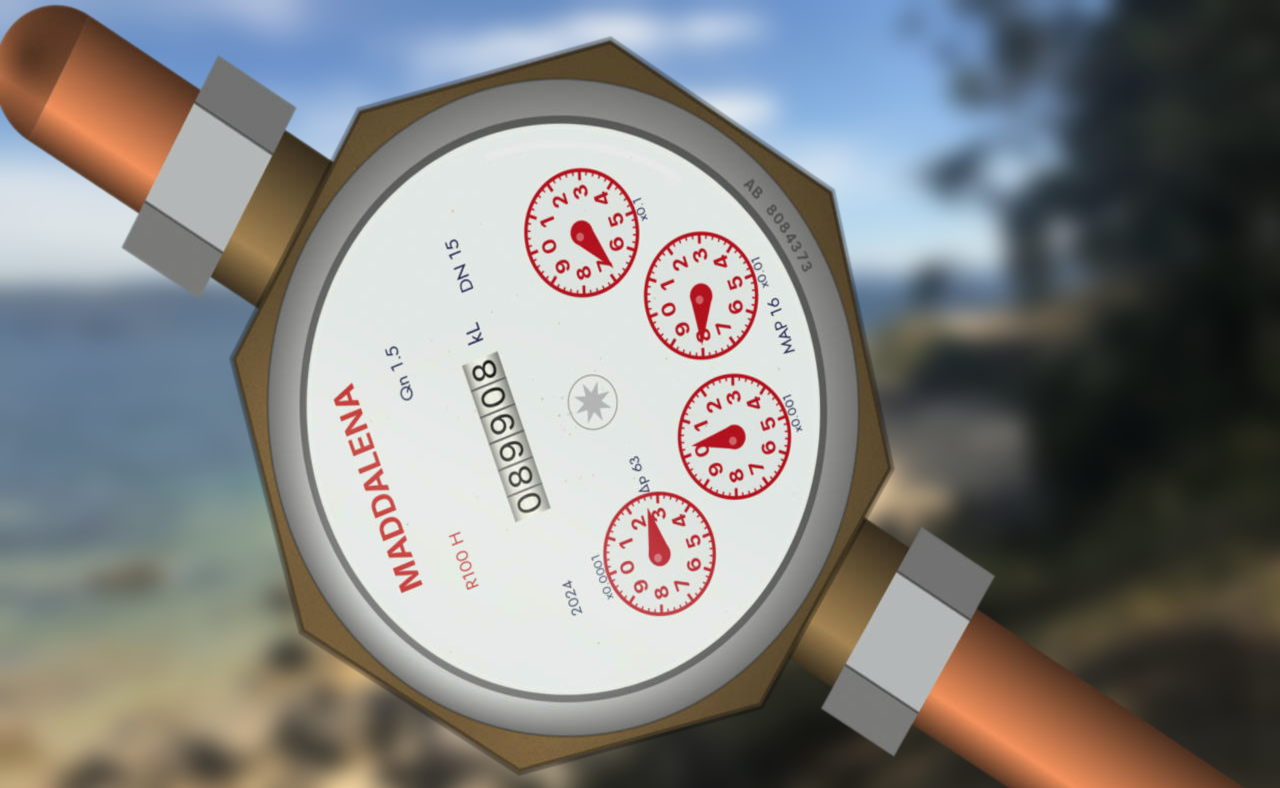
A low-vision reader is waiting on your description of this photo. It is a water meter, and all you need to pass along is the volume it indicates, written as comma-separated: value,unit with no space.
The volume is 89908.6802,kL
